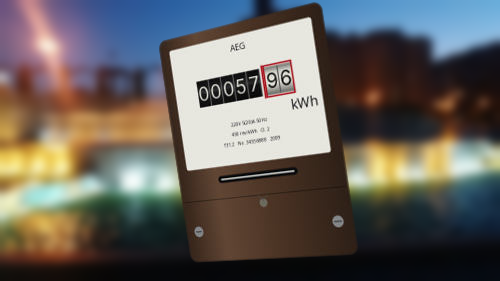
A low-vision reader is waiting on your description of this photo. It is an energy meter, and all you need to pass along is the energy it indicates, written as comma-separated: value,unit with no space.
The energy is 57.96,kWh
